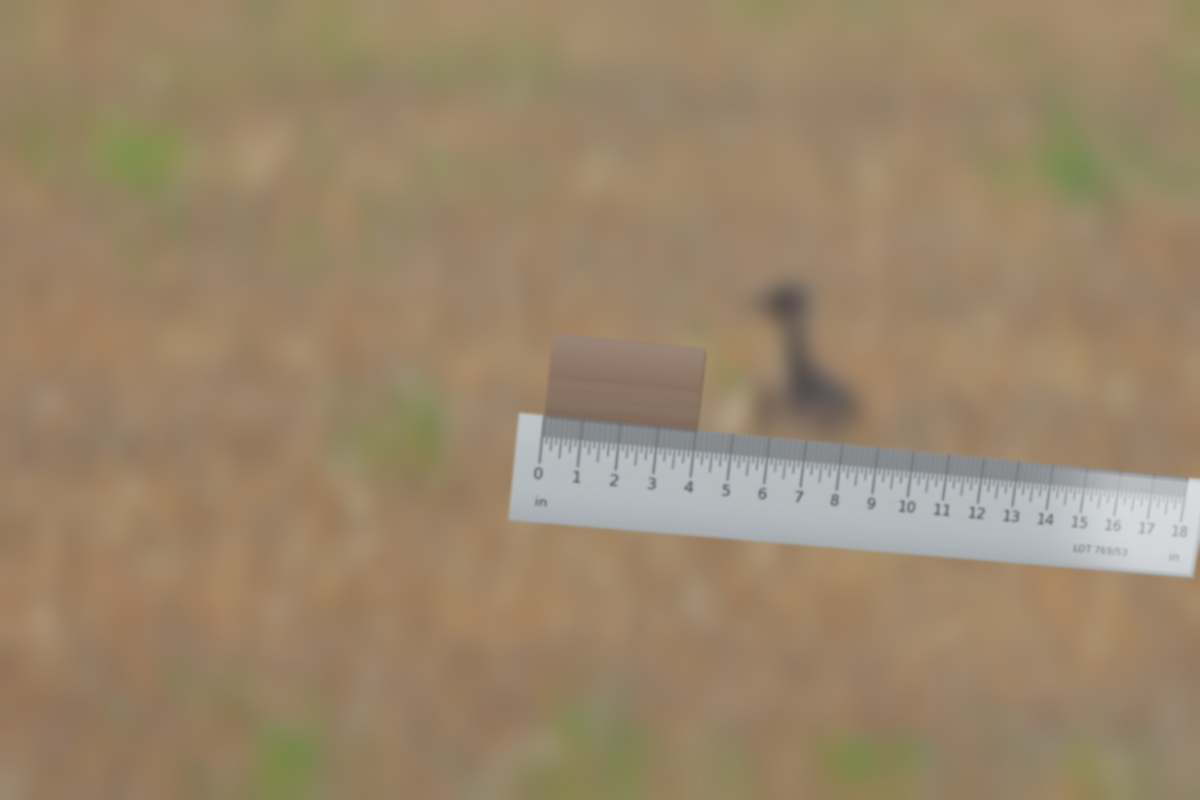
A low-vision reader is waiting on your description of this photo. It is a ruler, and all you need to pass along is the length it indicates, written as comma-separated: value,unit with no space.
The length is 4,in
